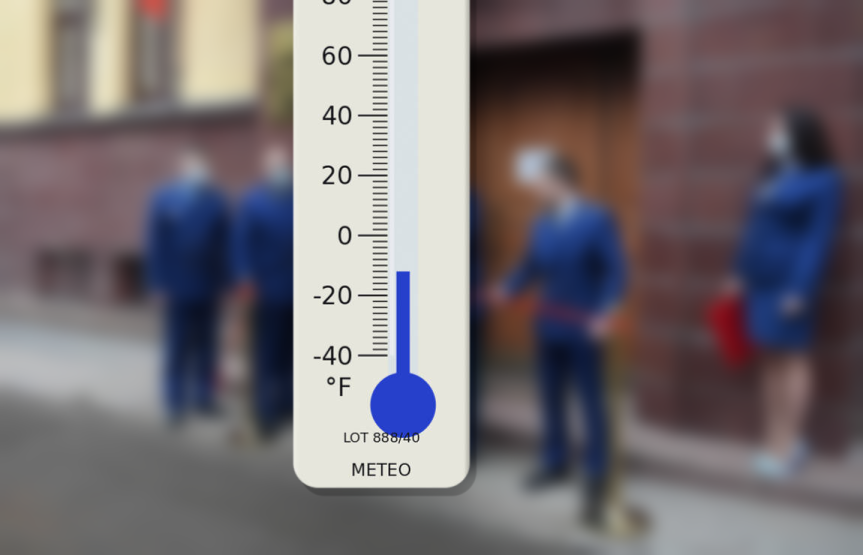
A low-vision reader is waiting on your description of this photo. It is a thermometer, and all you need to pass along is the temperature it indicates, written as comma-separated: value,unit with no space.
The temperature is -12,°F
